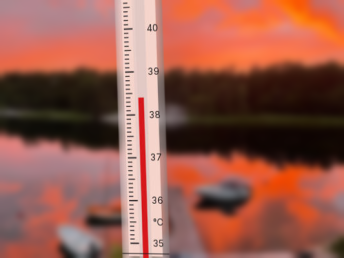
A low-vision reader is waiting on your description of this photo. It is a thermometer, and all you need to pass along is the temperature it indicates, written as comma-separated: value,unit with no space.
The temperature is 38.4,°C
